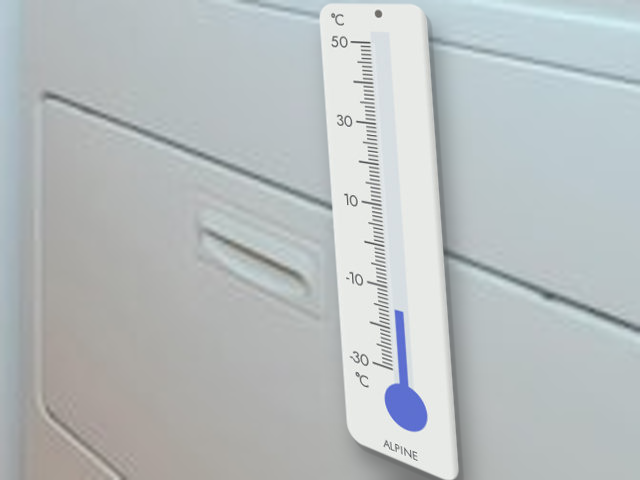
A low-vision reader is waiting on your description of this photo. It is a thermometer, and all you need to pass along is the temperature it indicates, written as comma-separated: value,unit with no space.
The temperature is -15,°C
